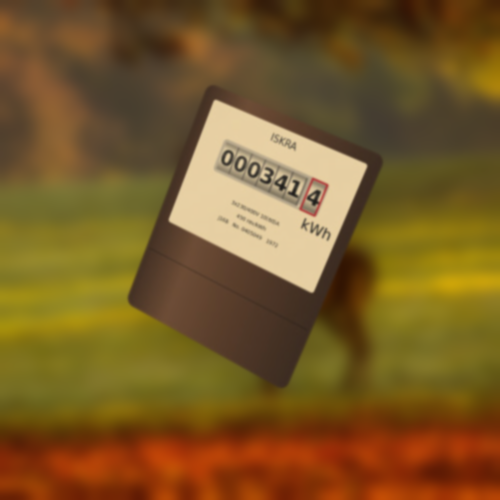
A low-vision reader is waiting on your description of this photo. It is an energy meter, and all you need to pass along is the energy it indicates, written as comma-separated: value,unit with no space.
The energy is 341.4,kWh
